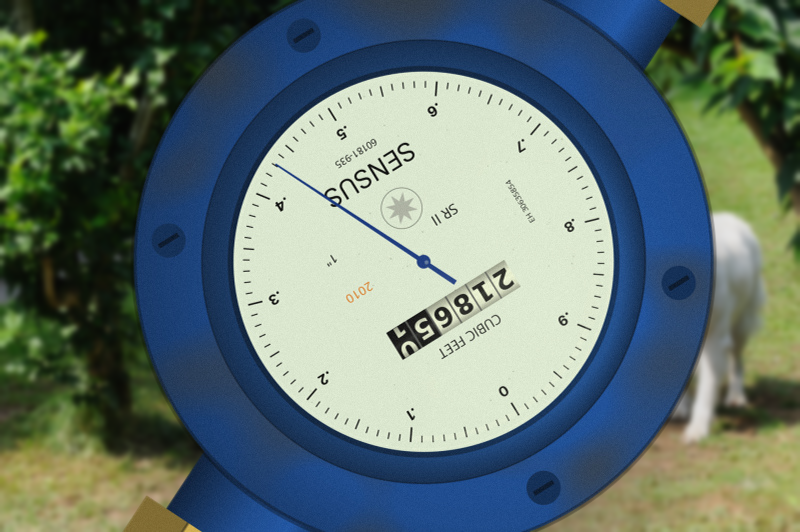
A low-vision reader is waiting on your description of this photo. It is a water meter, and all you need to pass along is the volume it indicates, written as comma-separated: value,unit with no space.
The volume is 218650.43,ft³
